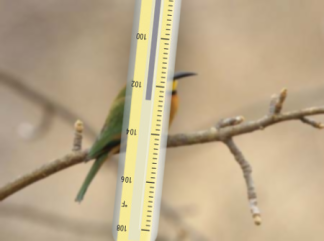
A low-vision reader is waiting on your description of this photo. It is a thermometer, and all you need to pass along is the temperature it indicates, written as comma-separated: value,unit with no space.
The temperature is 102.6,°F
